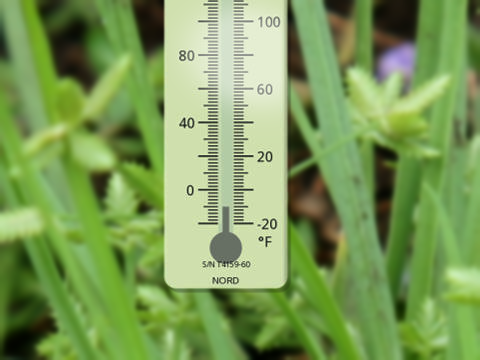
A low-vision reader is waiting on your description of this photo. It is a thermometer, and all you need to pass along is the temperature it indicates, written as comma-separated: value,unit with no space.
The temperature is -10,°F
